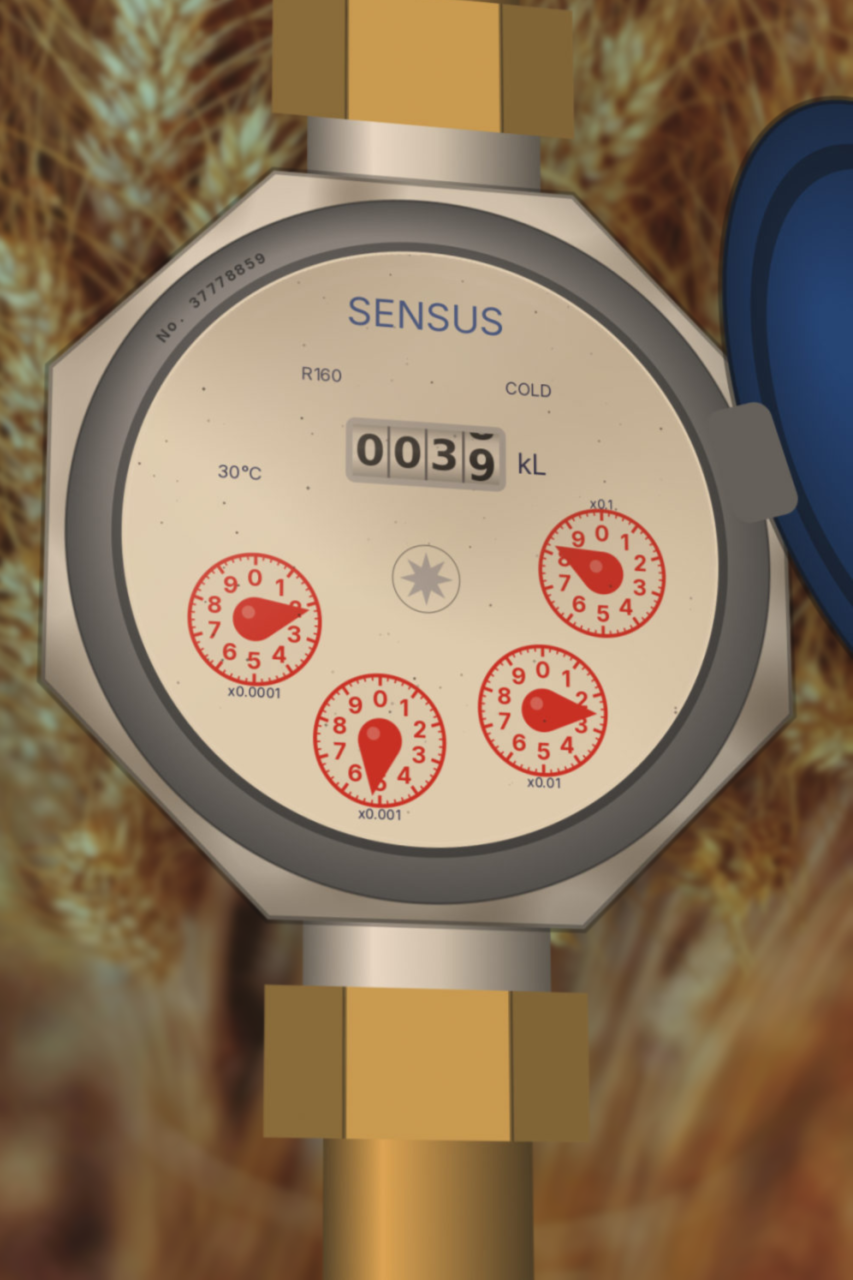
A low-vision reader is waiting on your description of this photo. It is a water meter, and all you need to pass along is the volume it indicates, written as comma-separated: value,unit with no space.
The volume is 38.8252,kL
